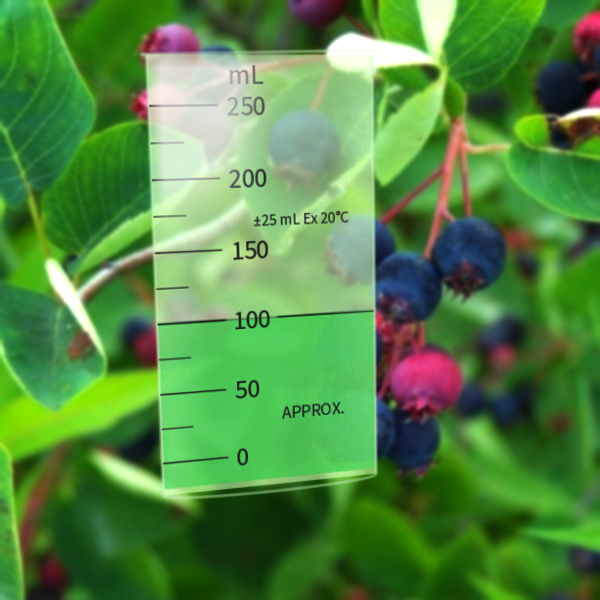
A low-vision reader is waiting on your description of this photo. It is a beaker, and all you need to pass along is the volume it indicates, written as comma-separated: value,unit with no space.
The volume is 100,mL
